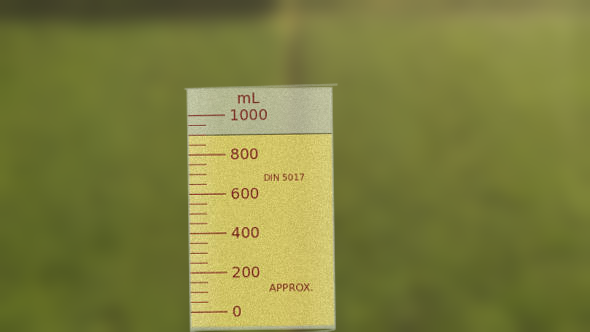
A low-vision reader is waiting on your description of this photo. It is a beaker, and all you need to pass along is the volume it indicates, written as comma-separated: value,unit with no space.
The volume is 900,mL
